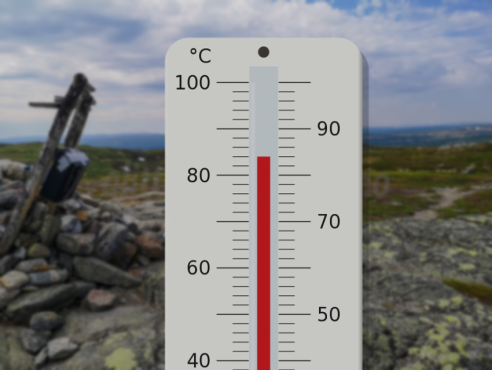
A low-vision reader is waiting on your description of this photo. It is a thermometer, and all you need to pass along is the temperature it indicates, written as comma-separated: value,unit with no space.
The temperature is 84,°C
